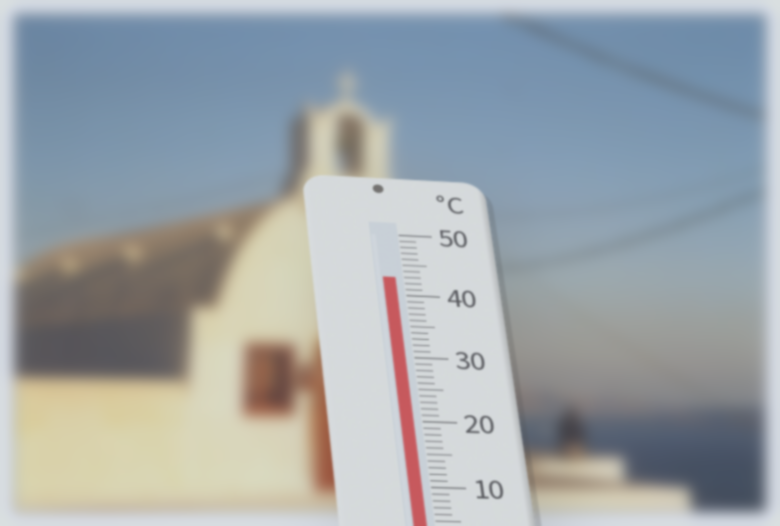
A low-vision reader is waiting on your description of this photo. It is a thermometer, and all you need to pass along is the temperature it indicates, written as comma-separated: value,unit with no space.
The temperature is 43,°C
